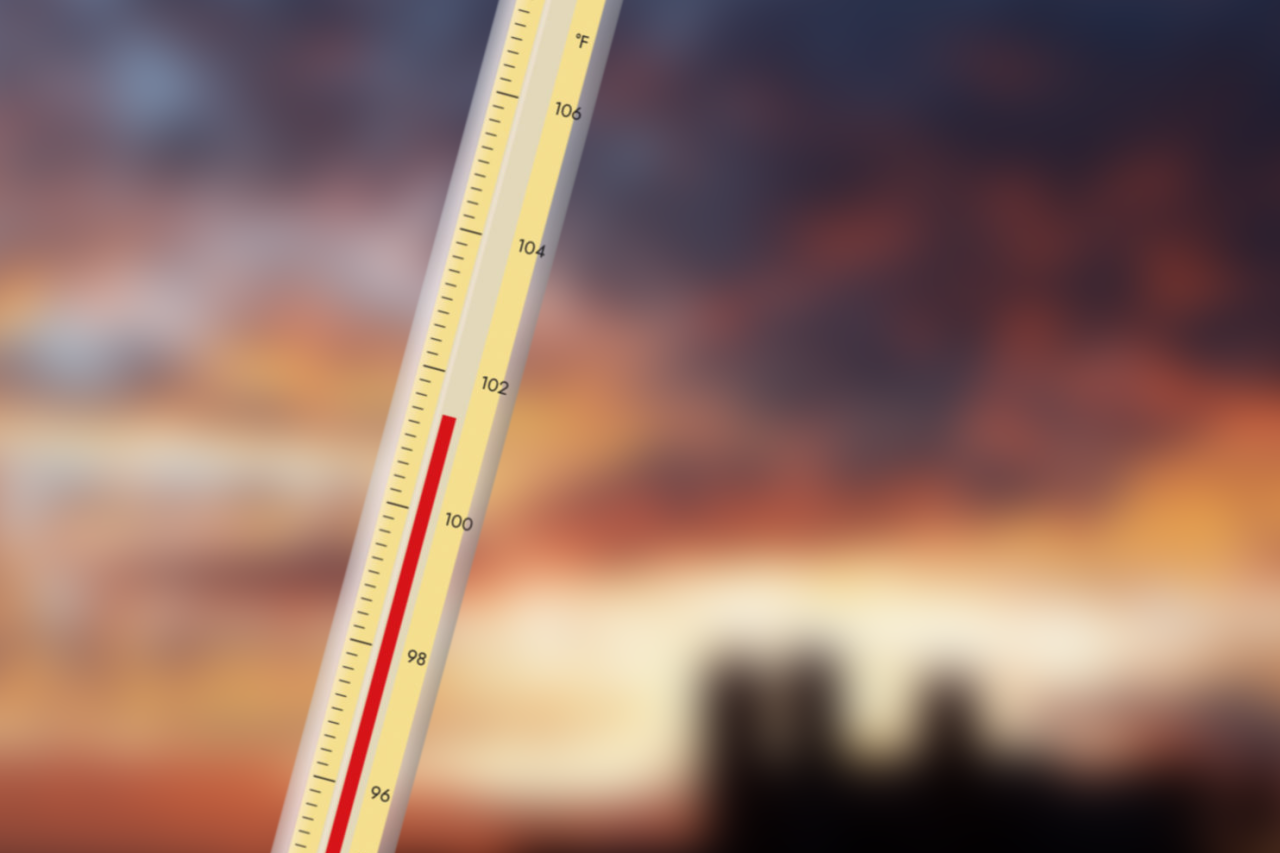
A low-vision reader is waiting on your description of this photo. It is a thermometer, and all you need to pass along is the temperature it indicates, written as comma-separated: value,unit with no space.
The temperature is 101.4,°F
